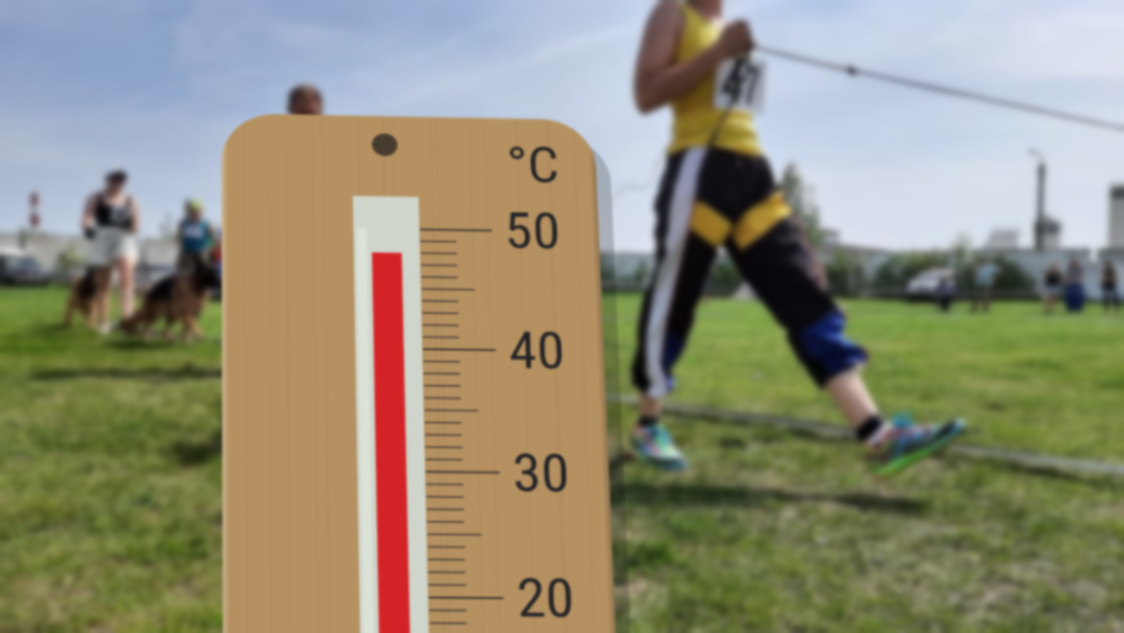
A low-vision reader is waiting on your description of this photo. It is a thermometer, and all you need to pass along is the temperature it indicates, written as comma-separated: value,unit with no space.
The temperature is 48,°C
